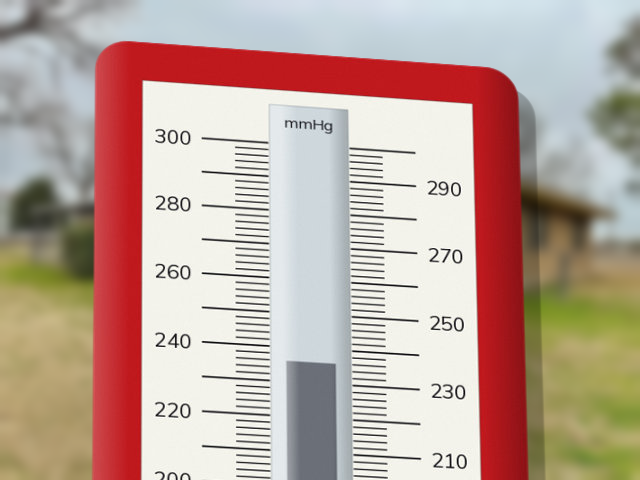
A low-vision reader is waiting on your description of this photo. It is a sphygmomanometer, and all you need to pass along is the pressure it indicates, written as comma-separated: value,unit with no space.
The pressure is 236,mmHg
